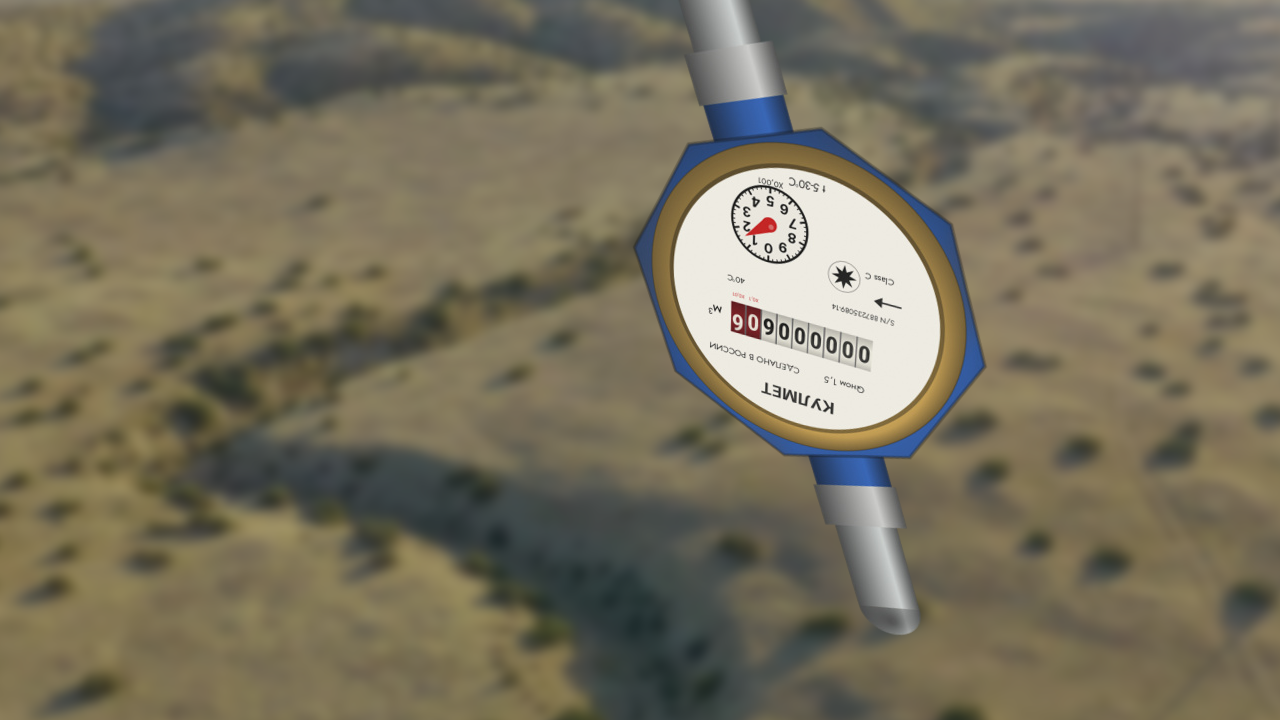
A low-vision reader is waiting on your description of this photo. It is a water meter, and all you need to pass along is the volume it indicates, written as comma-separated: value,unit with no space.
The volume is 6.061,m³
